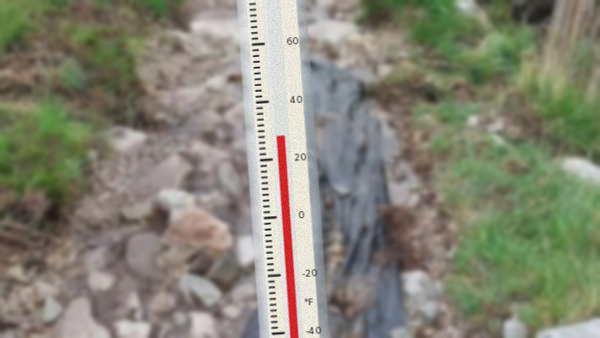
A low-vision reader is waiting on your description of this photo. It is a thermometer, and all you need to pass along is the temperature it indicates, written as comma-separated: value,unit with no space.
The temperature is 28,°F
